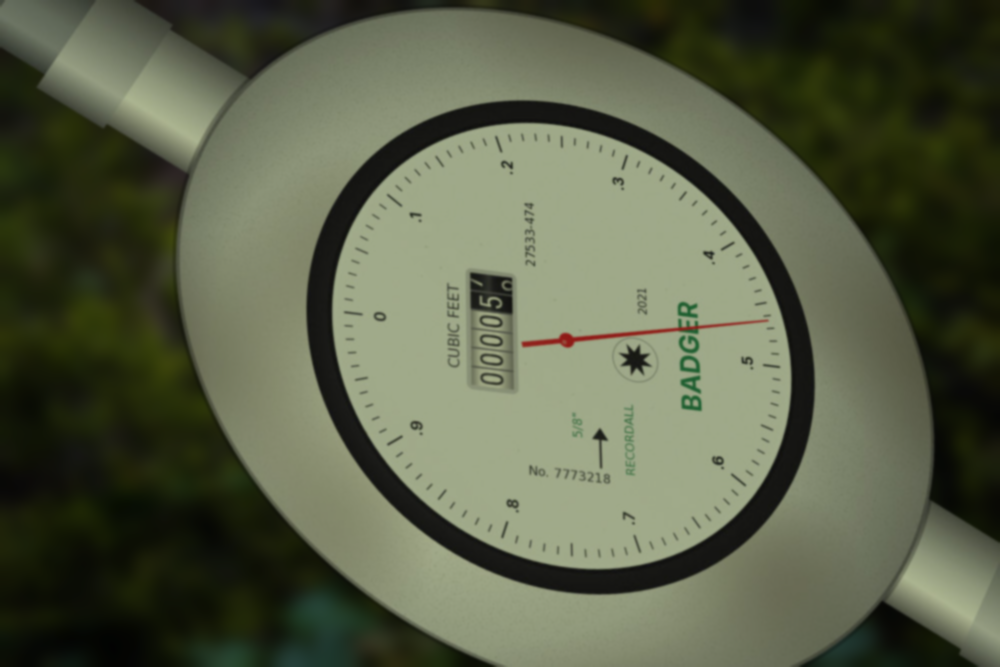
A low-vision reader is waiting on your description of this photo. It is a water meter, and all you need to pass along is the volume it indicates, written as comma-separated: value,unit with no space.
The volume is 57.46,ft³
